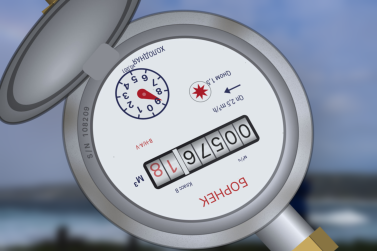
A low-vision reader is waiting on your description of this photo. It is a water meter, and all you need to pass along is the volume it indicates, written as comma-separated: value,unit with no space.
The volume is 576.178,m³
